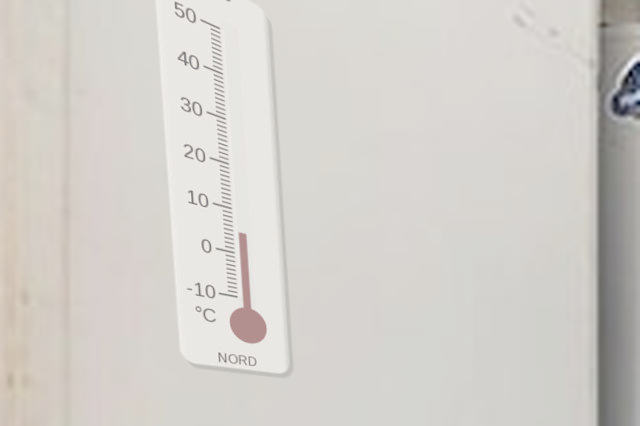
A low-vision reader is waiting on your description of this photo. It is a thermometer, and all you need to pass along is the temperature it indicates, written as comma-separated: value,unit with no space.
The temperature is 5,°C
